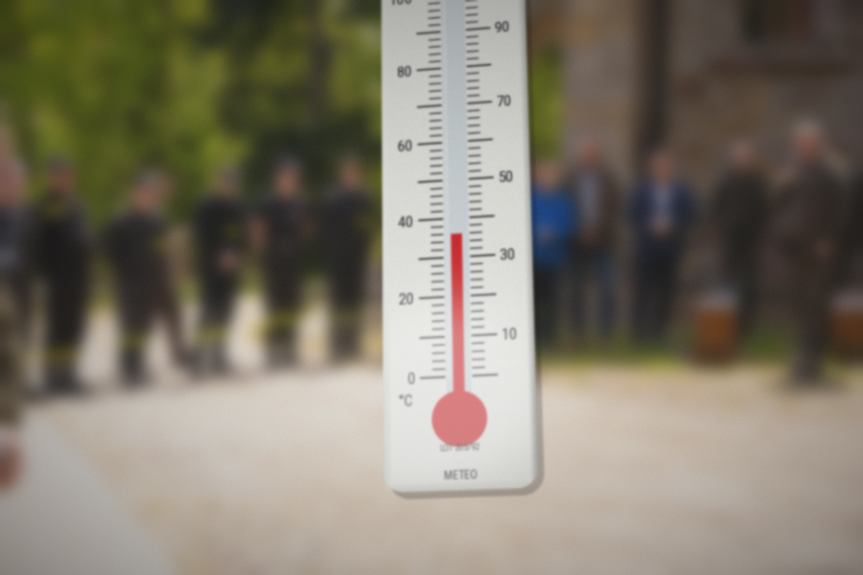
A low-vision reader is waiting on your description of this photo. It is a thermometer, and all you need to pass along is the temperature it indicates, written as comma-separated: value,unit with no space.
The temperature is 36,°C
